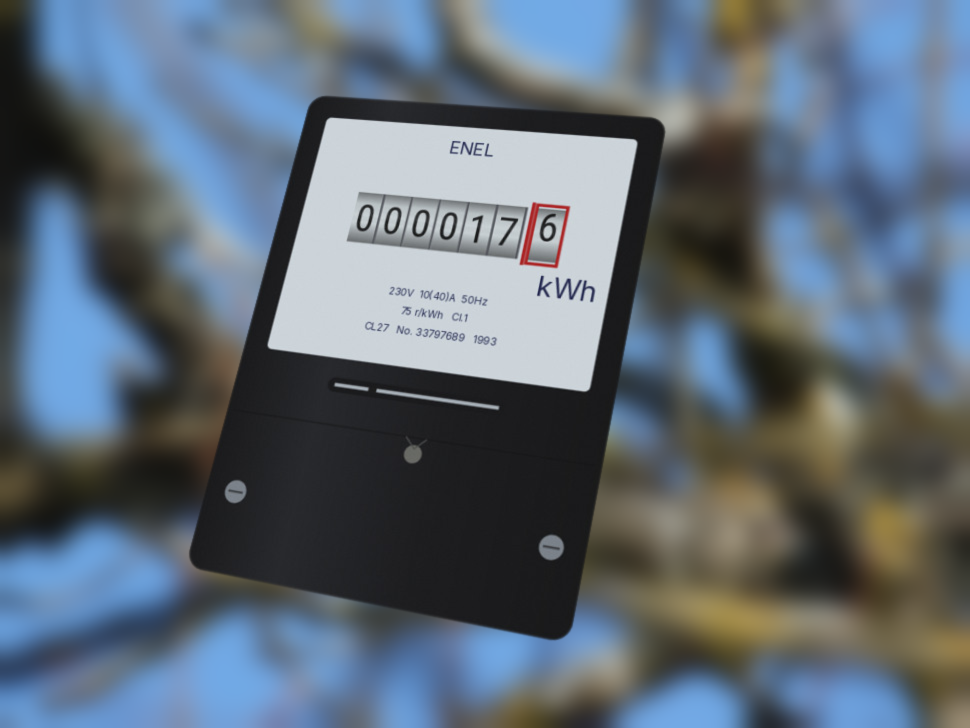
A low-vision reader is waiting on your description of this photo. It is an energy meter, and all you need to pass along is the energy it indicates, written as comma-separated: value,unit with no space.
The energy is 17.6,kWh
